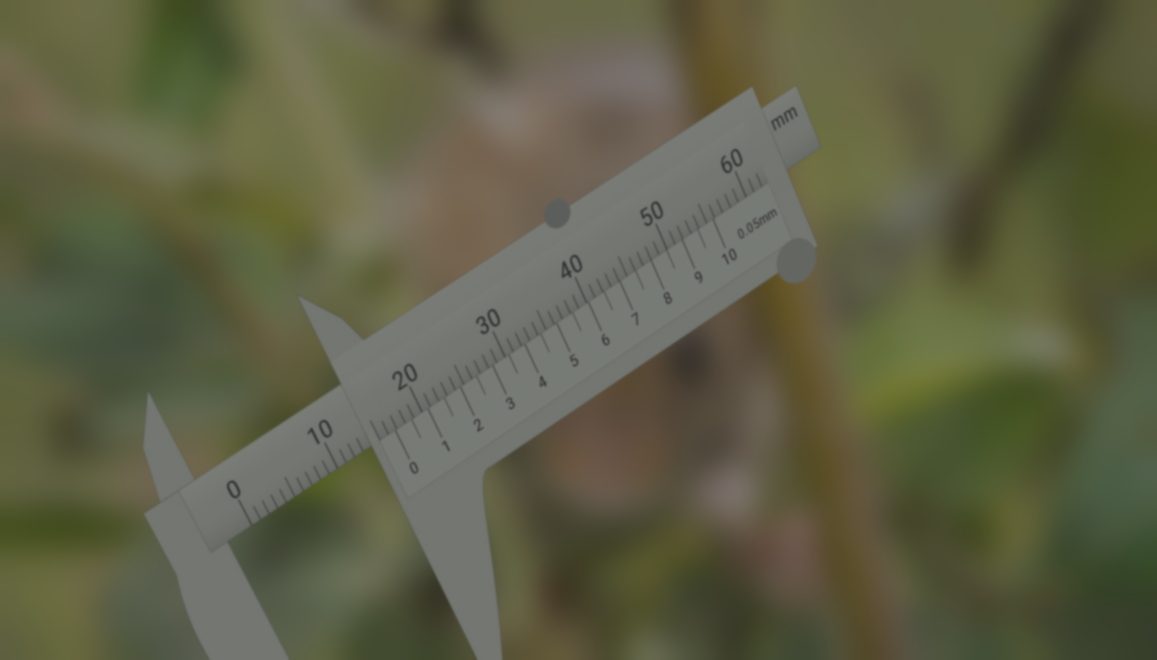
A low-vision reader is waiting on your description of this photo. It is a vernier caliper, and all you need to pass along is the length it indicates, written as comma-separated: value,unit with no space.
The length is 16.8,mm
